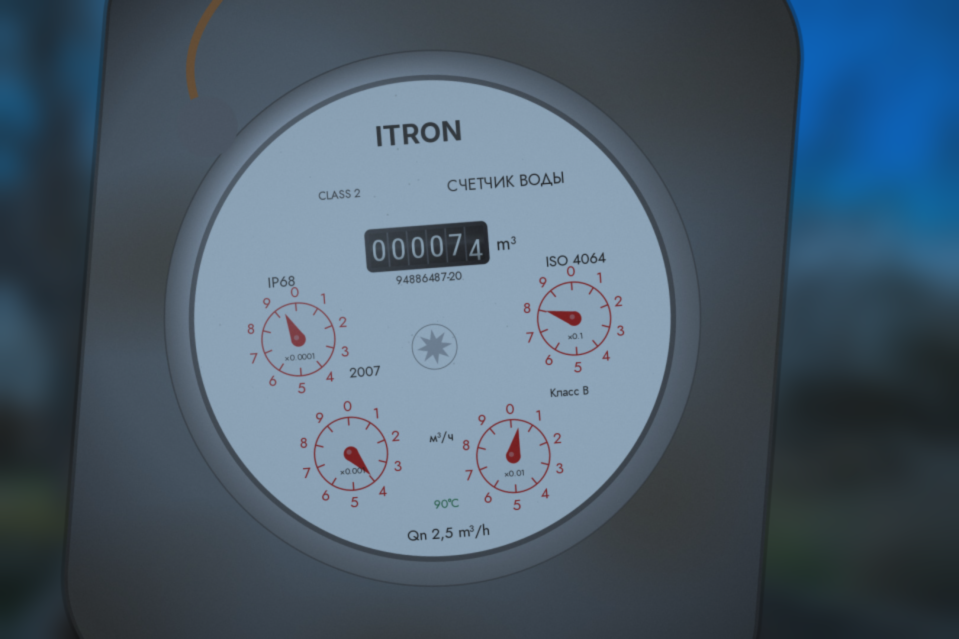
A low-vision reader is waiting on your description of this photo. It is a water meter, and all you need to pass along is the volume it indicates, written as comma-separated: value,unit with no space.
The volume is 73.8039,m³
